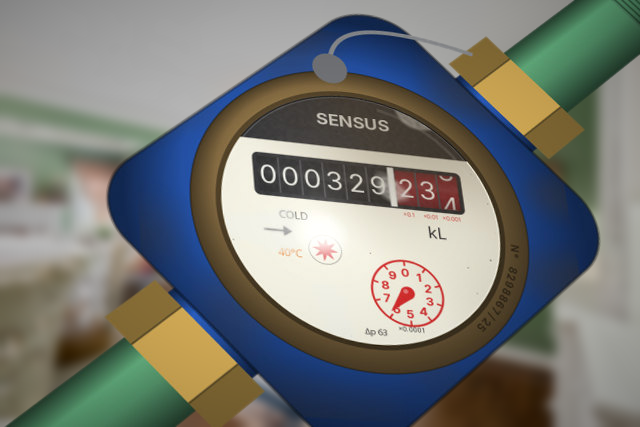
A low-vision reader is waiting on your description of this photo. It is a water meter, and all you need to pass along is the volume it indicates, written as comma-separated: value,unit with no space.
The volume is 329.2336,kL
